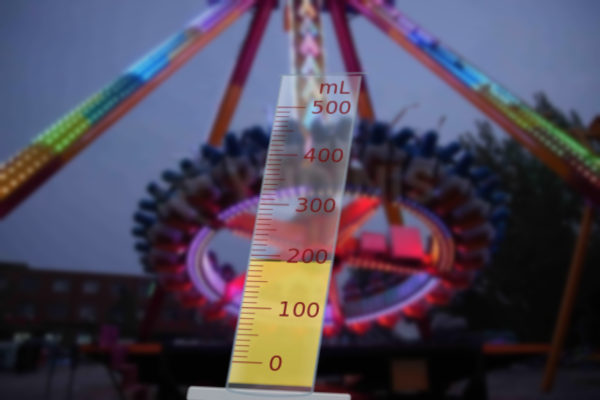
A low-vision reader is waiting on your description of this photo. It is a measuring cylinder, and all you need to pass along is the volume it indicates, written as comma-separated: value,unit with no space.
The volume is 190,mL
